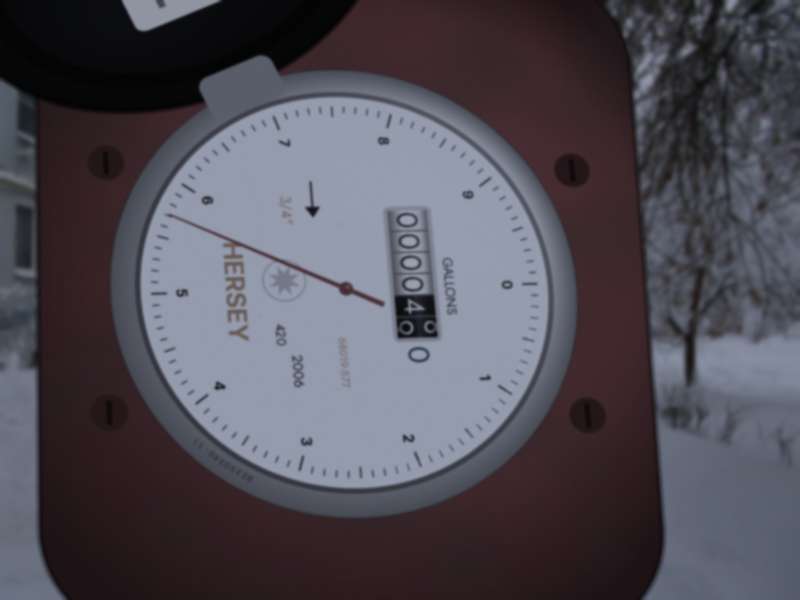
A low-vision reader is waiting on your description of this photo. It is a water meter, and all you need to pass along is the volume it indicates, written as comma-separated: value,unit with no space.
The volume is 485.7,gal
